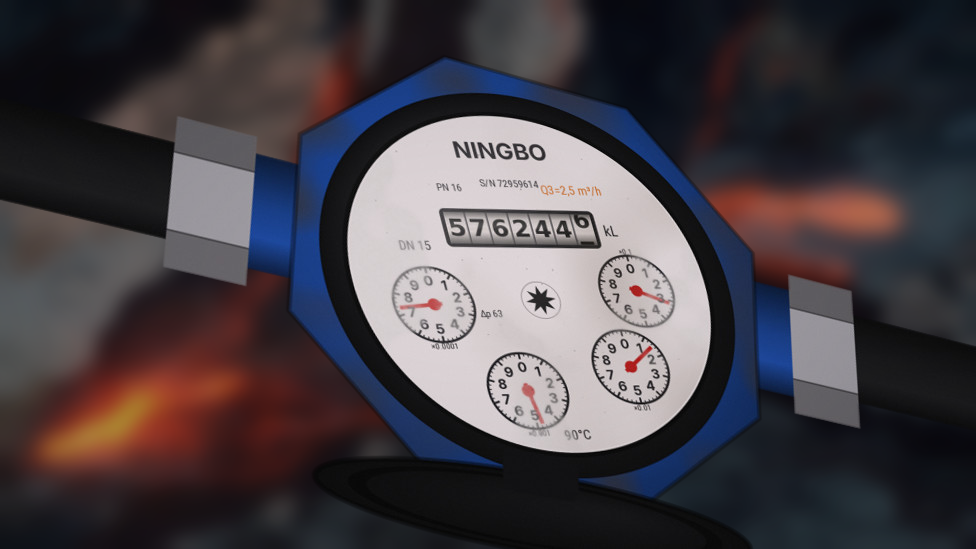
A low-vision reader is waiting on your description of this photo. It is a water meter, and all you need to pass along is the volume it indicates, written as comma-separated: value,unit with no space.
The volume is 5762446.3147,kL
